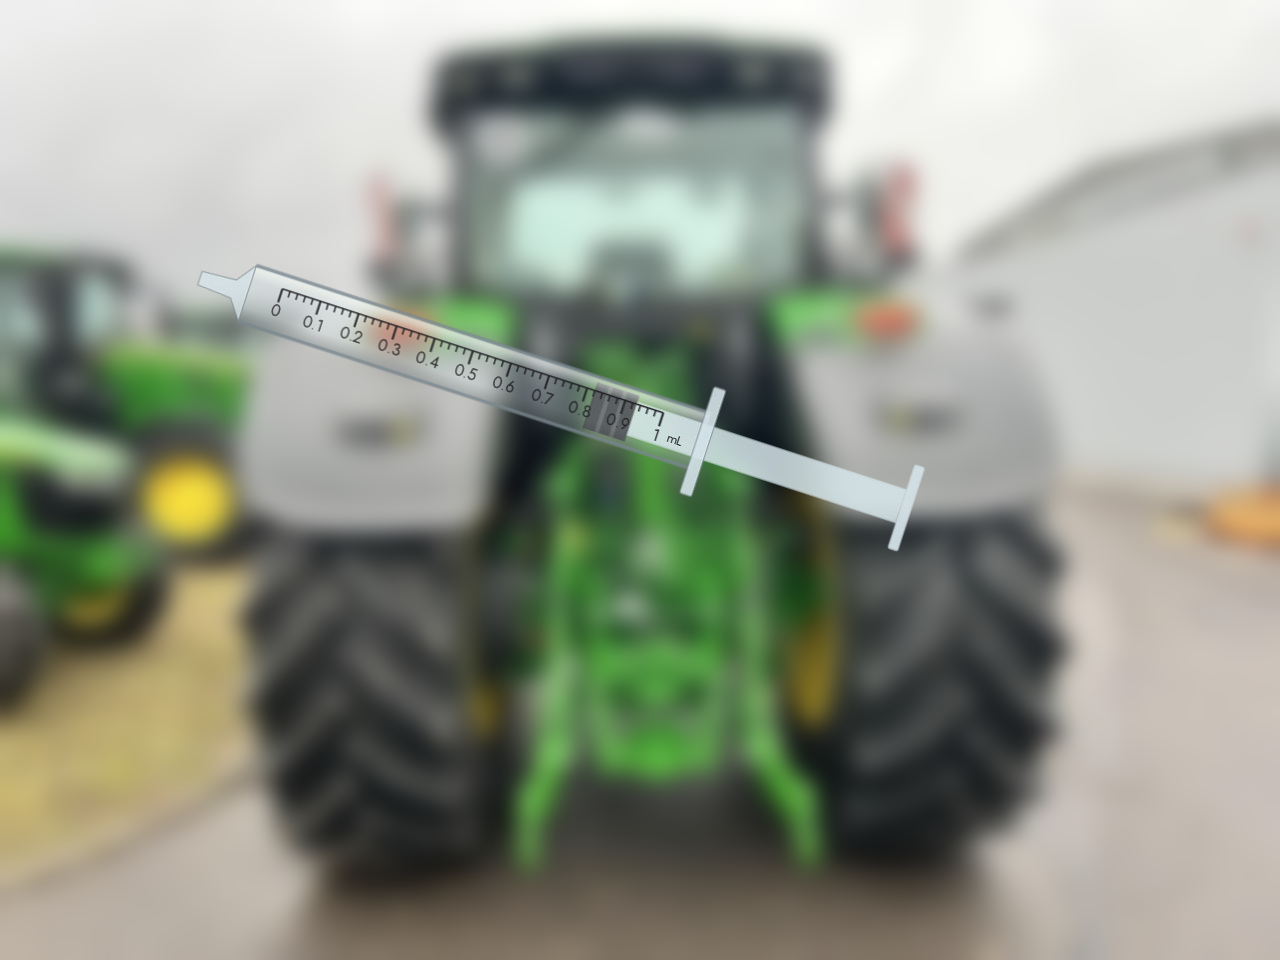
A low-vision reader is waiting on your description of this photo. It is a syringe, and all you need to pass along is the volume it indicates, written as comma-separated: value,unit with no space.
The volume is 0.82,mL
